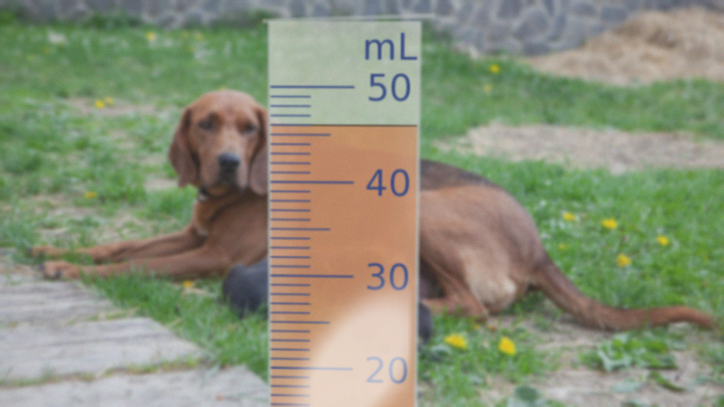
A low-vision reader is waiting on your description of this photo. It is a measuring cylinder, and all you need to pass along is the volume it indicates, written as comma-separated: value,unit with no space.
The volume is 46,mL
